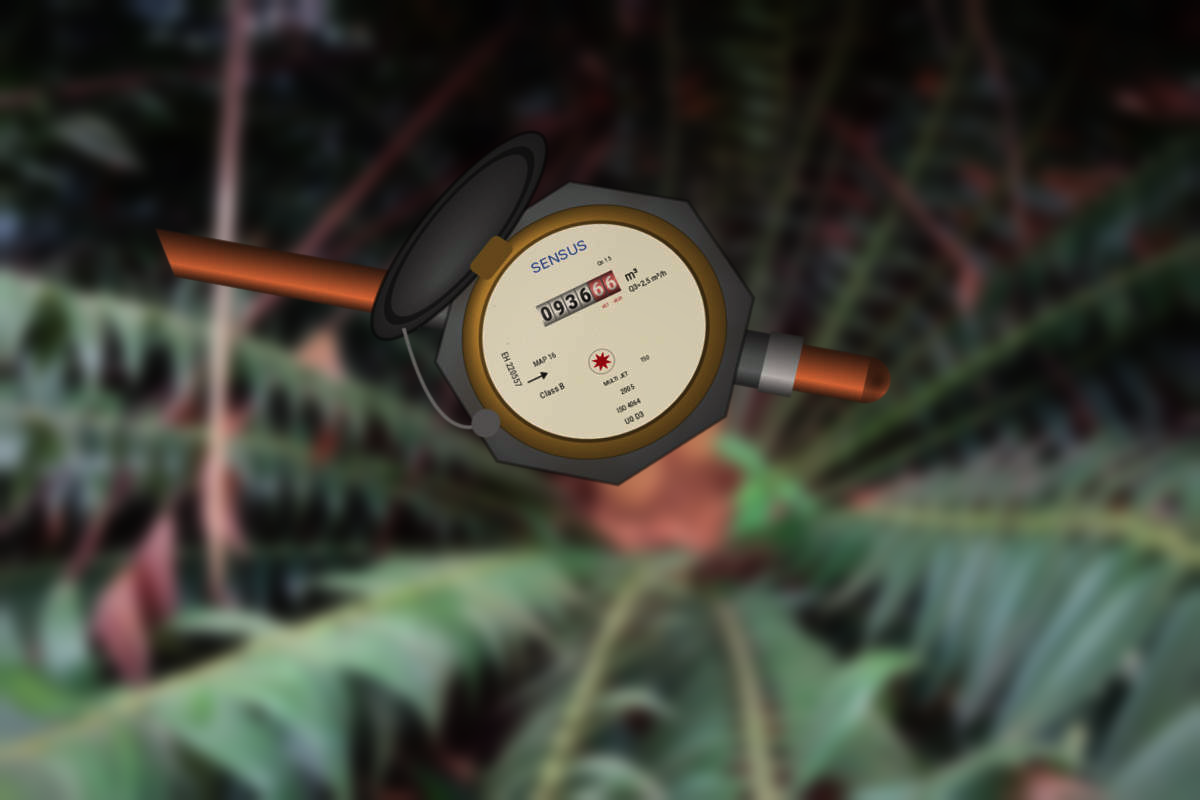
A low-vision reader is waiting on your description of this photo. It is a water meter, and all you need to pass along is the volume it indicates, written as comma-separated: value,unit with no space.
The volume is 936.66,m³
